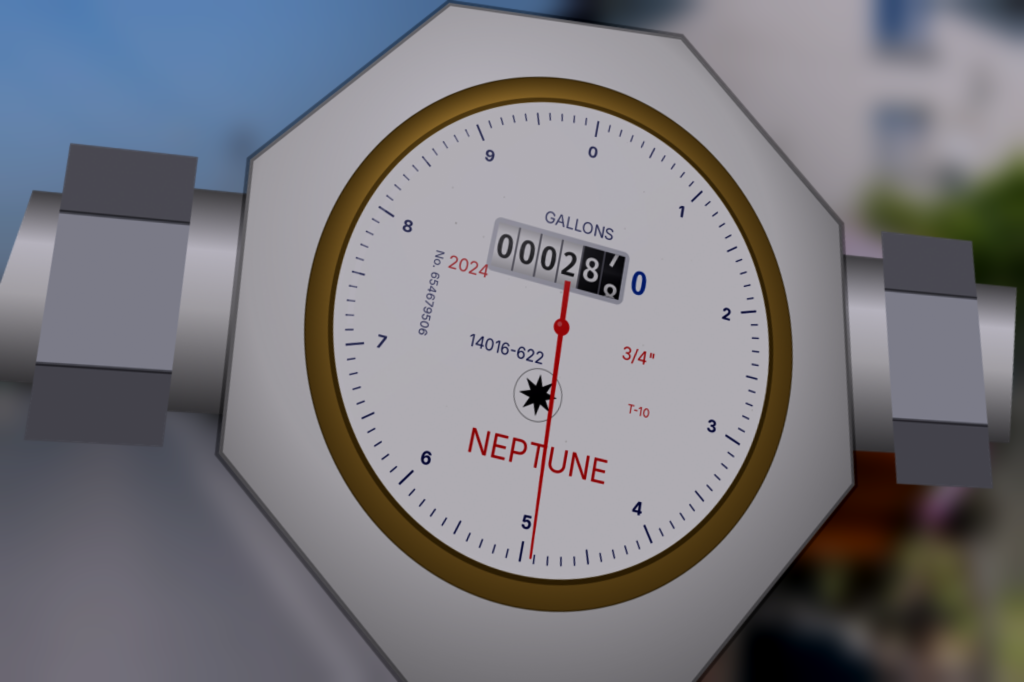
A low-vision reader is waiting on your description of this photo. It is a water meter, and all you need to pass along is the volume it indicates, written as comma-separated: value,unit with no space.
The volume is 2874.9,gal
